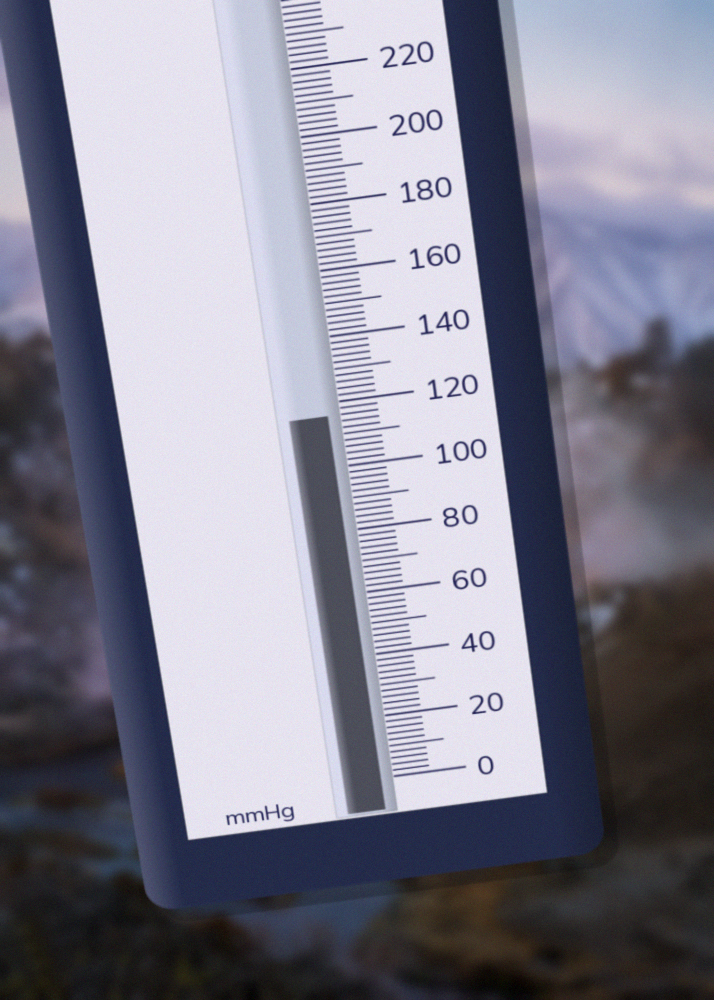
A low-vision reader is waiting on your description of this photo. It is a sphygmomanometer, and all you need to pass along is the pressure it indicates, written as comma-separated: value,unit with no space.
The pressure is 116,mmHg
